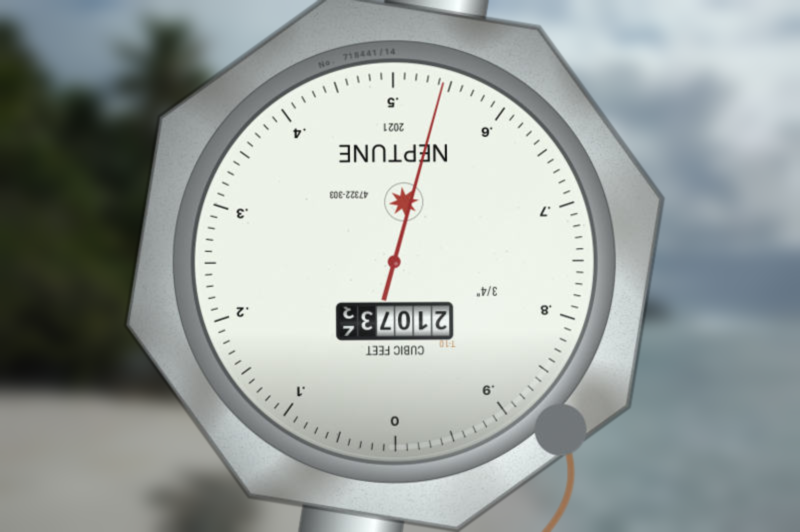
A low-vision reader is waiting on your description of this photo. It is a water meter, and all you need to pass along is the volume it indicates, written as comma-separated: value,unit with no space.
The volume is 210732.54,ft³
